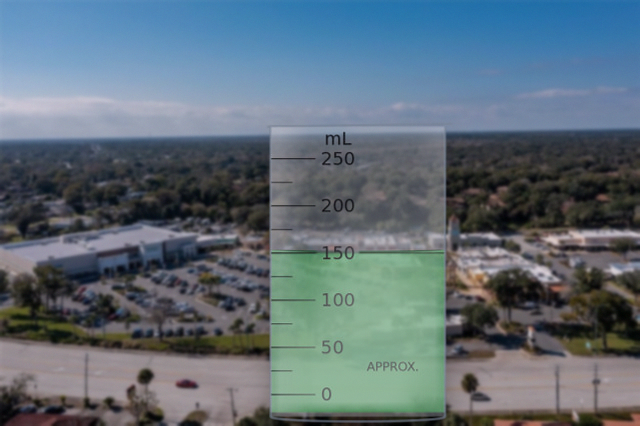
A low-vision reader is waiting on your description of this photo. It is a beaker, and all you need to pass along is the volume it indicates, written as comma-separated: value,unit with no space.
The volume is 150,mL
